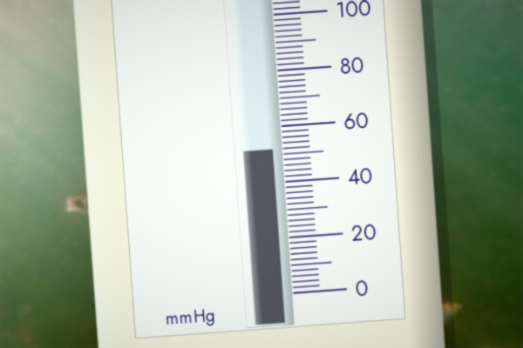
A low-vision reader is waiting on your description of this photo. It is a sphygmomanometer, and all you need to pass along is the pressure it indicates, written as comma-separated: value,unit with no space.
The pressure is 52,mmHg
